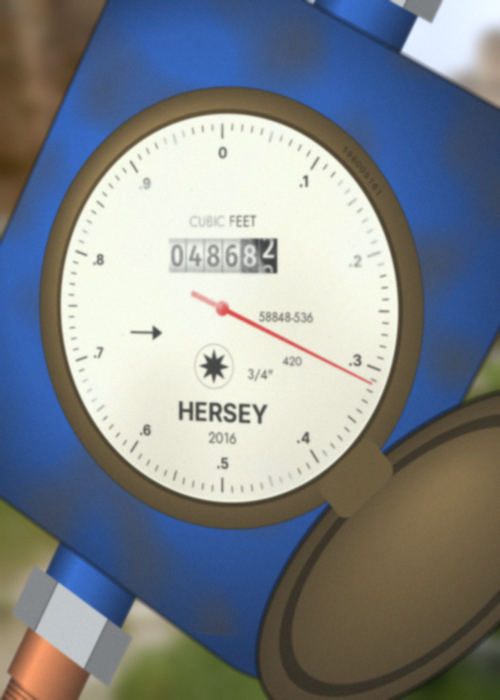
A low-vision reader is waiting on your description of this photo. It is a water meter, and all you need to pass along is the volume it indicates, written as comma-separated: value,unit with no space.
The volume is 48682.31,ft³
